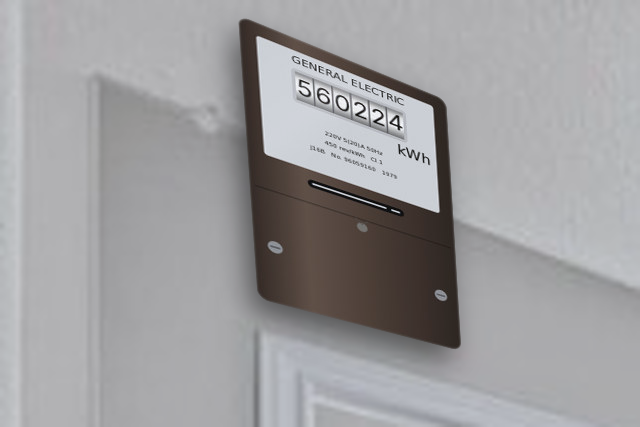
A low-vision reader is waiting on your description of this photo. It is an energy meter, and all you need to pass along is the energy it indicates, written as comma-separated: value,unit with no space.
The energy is 560224,kWh
